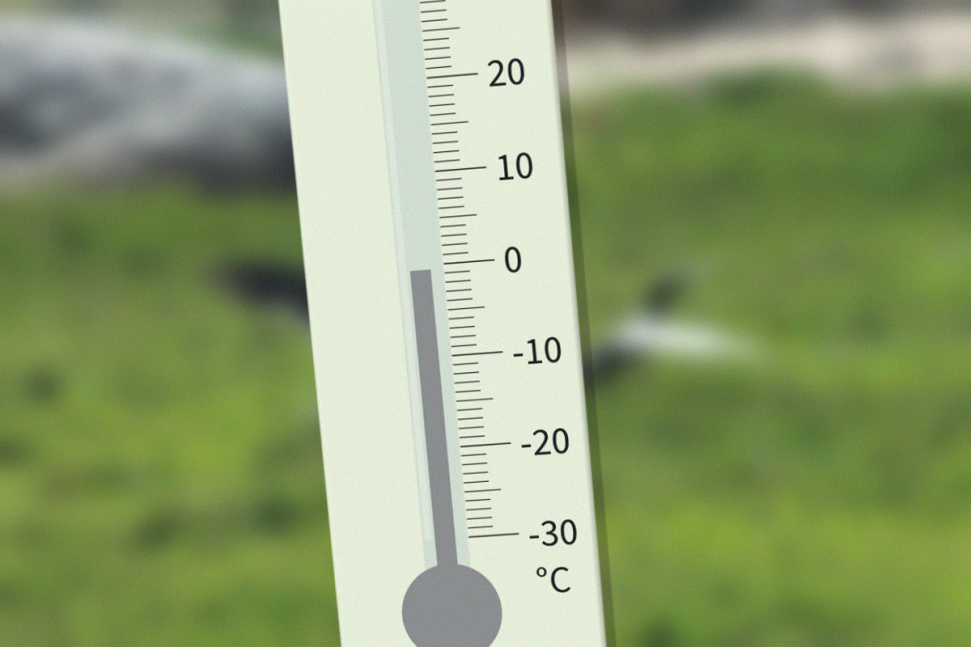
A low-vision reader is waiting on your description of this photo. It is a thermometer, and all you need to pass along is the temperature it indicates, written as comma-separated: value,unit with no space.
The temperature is -0.5,°C
